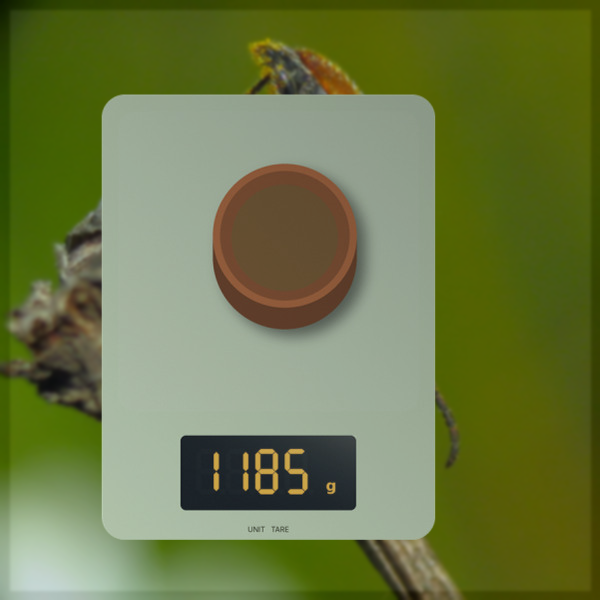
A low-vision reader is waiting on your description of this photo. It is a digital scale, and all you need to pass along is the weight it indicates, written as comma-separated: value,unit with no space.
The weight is 1185,g
